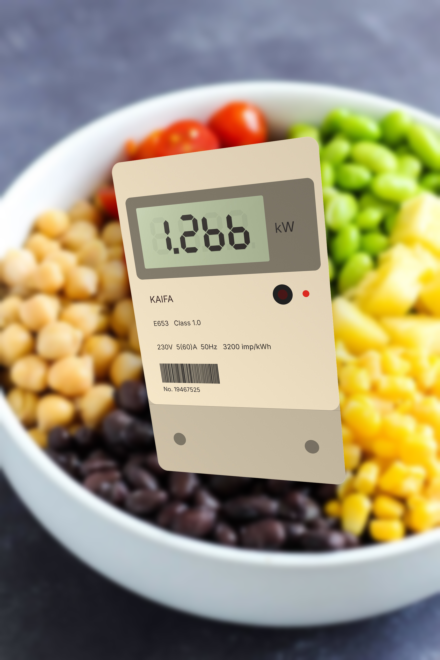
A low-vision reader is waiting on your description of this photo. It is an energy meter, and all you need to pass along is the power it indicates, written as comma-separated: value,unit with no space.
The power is 1.266,kW
